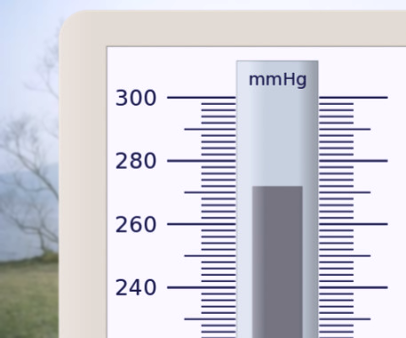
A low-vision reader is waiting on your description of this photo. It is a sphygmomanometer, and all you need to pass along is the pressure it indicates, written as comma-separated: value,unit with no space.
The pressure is 272,mmHg
